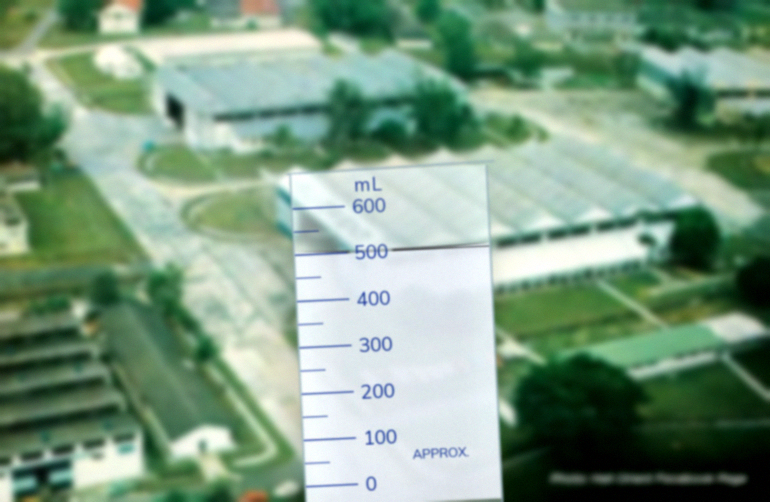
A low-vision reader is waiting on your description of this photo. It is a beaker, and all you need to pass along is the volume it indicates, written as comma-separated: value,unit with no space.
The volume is 500,mL
